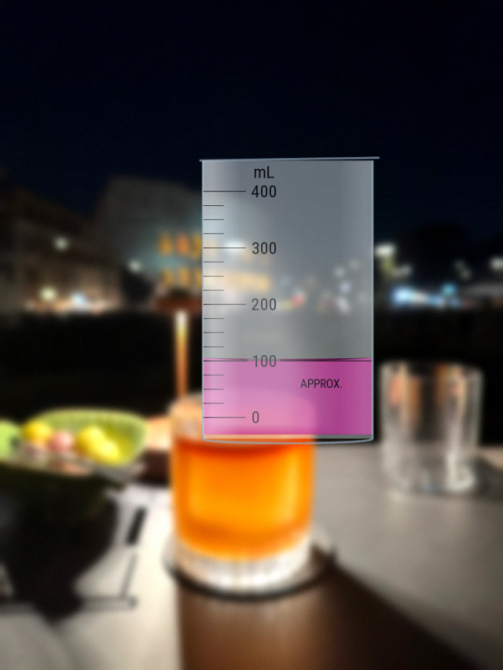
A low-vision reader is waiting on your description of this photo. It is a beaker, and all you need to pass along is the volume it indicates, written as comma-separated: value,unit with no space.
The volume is 100,mL
